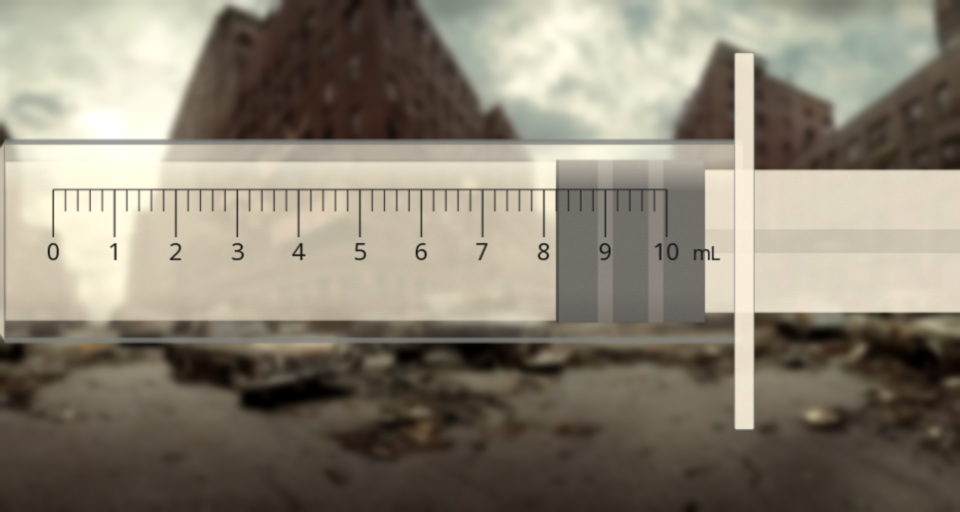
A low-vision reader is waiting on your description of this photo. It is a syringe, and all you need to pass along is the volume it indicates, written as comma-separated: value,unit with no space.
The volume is 8.2,mL
